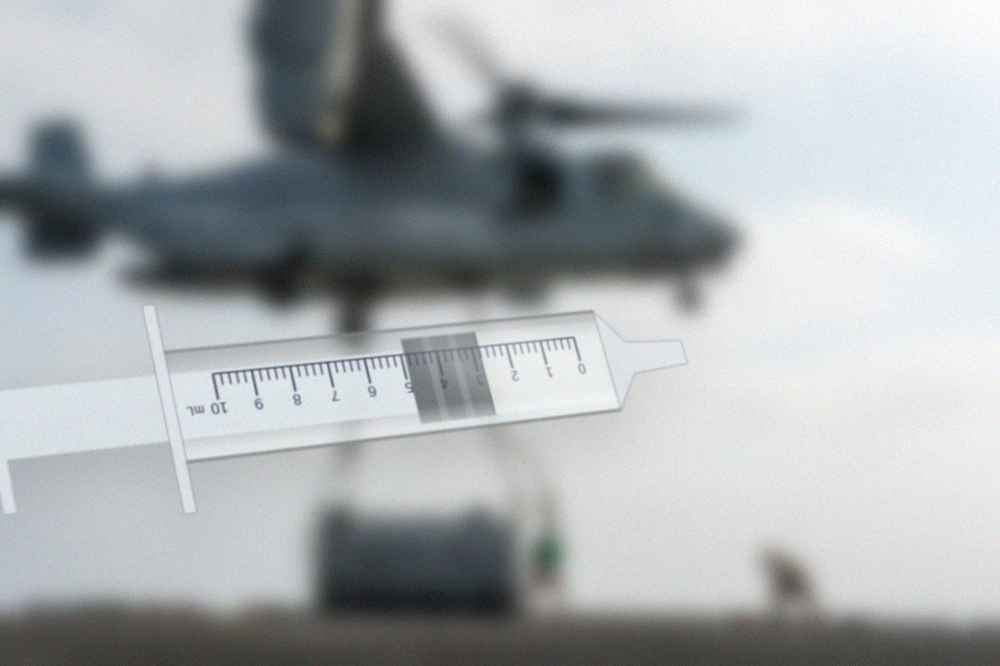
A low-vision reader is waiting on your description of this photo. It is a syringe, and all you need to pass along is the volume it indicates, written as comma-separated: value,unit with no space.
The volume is 2.8,mL
